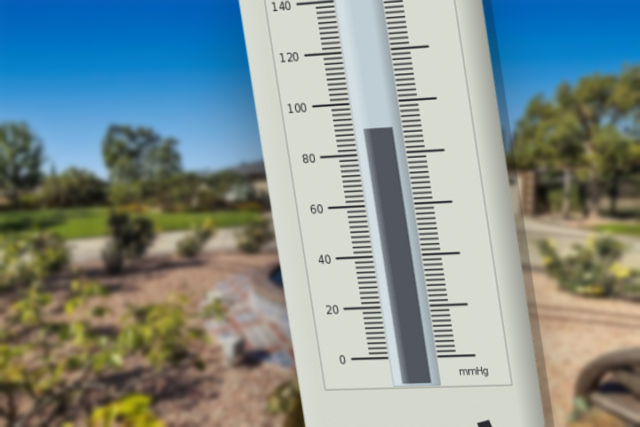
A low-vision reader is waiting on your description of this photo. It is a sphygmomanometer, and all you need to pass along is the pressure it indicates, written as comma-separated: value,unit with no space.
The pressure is 90,mmHg
